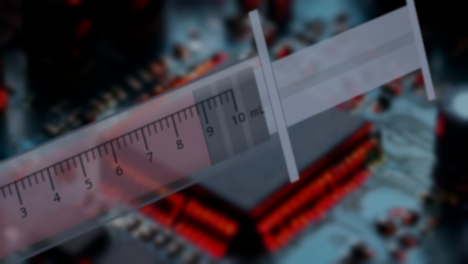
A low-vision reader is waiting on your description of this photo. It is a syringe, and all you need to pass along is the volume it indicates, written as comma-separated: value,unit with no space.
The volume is 8.8,mL
